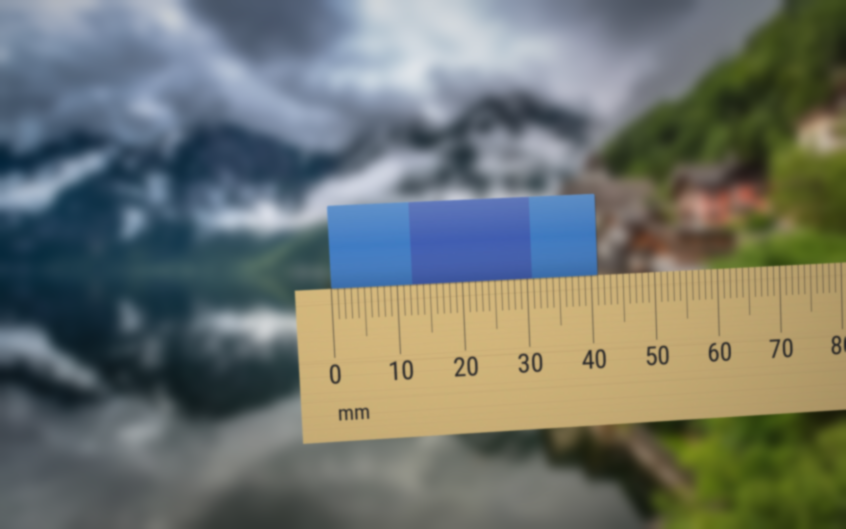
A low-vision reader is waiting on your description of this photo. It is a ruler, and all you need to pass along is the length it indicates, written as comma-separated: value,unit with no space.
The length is 41,mm
